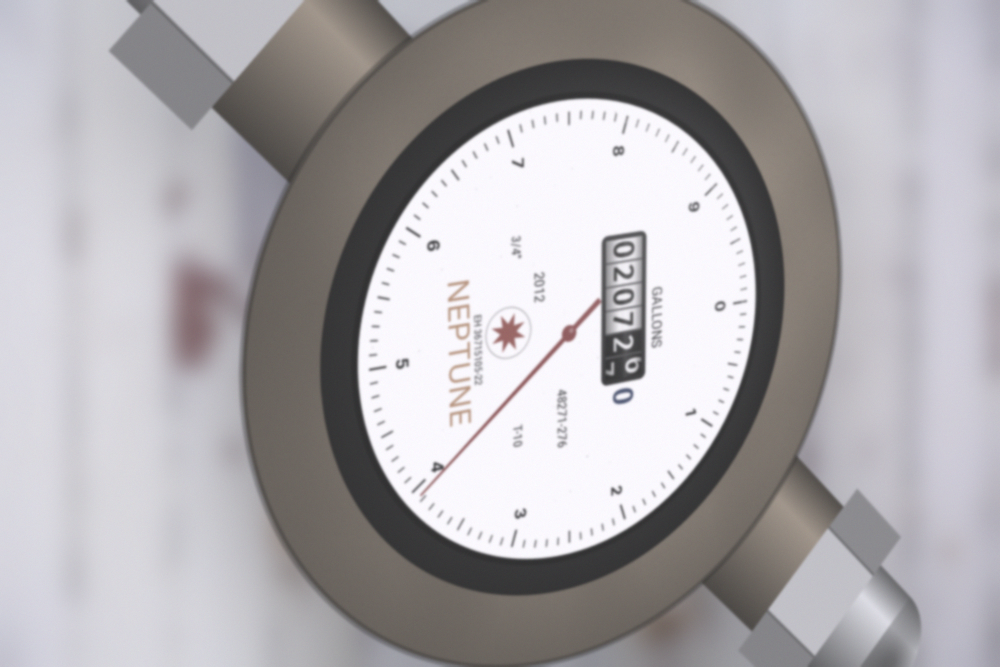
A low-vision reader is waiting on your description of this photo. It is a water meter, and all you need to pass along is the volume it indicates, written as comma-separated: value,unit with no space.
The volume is 207263.9,gal
